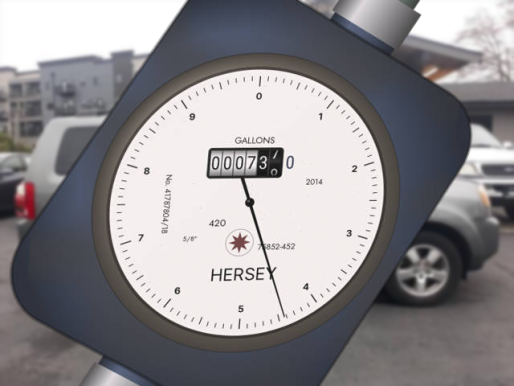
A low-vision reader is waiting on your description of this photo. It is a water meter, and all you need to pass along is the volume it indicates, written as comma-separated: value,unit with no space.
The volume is 7374.4,gal
